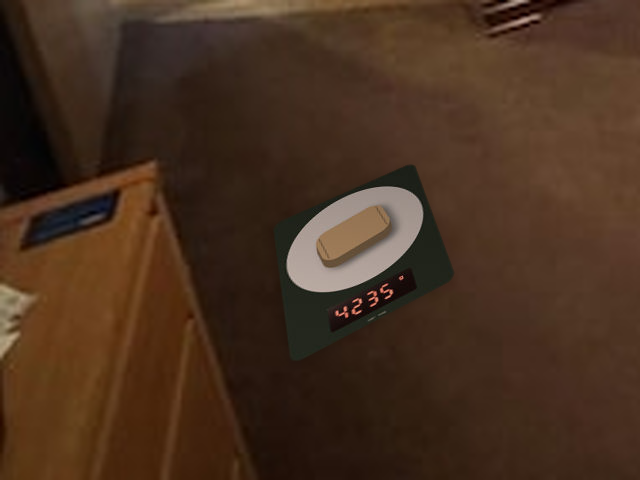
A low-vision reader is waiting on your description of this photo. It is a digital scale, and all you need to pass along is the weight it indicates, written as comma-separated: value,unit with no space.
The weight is 4235,g
